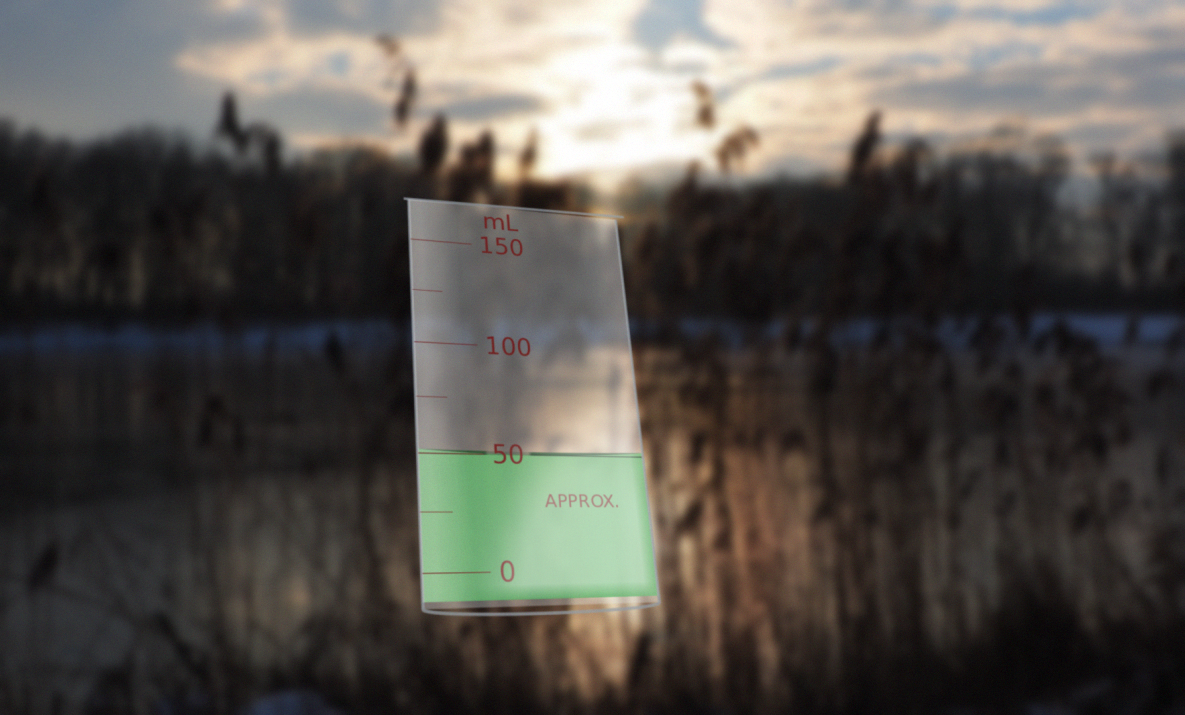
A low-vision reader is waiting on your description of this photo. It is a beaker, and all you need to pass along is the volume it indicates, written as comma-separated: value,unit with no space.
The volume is 50,mL
